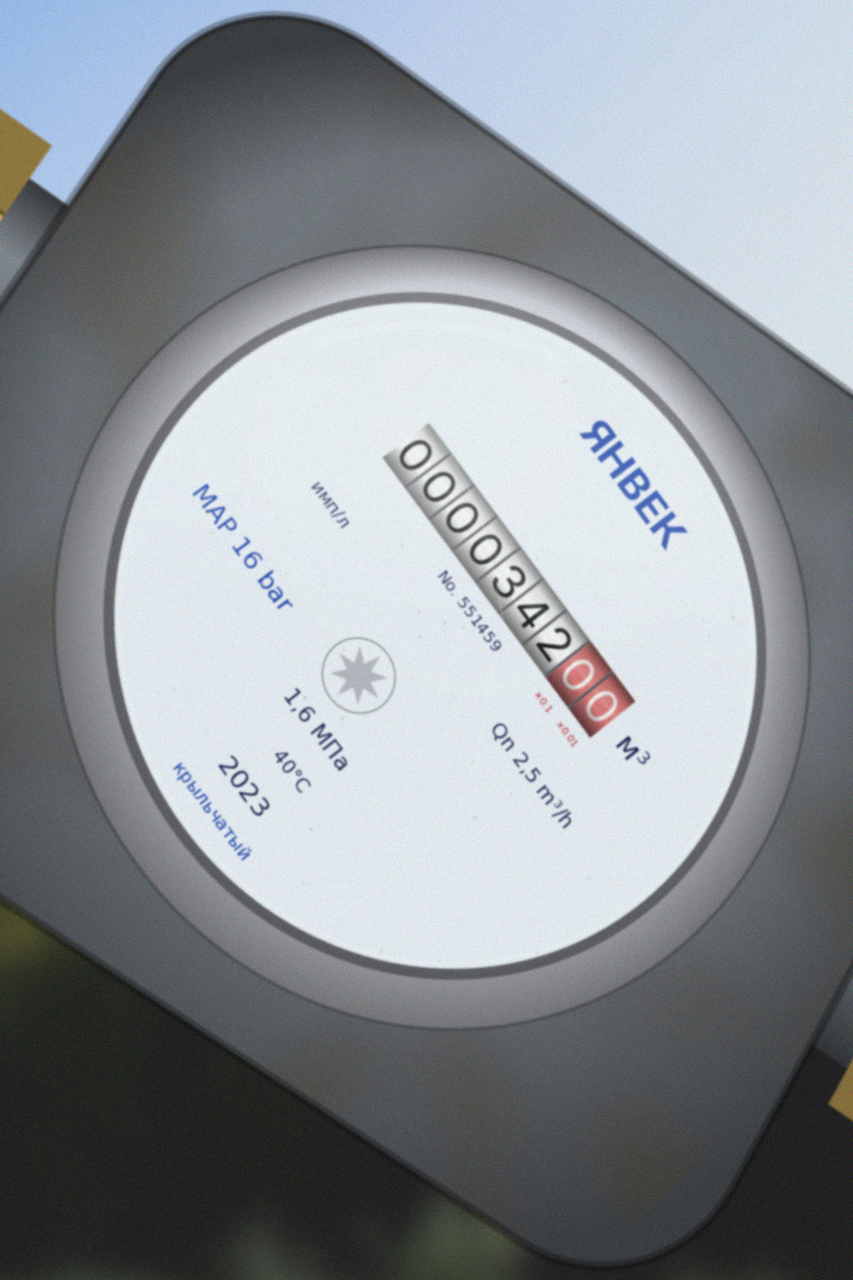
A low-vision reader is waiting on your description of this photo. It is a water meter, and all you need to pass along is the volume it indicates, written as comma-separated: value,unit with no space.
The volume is 342.00,m³
